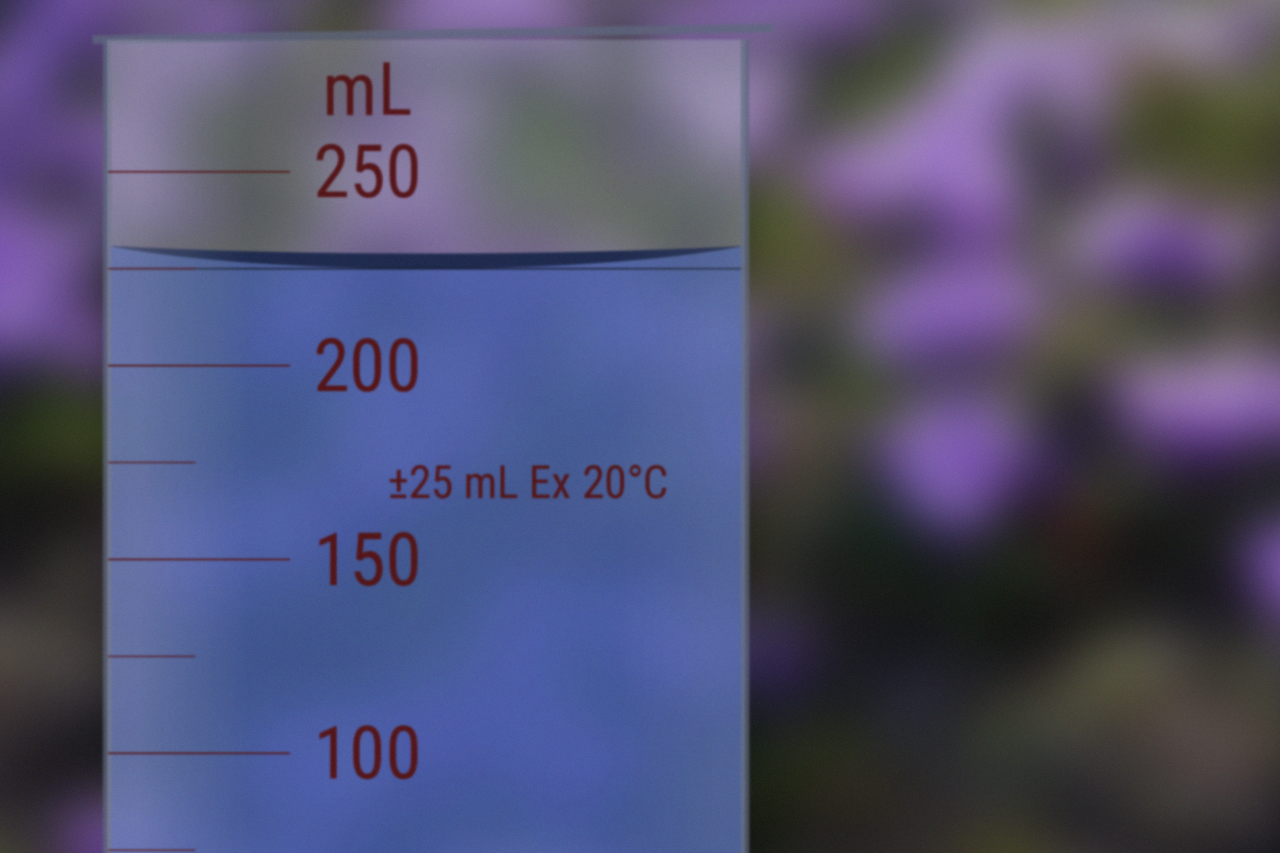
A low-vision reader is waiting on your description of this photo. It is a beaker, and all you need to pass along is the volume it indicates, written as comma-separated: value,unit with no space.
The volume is 225,mL
